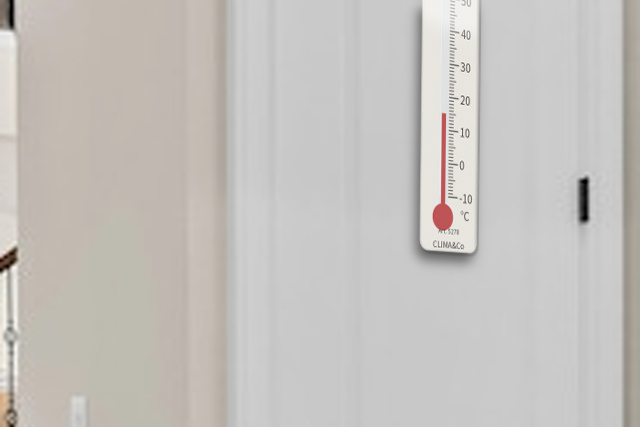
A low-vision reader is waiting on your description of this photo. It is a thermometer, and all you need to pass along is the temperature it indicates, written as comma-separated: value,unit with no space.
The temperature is 15,°C
